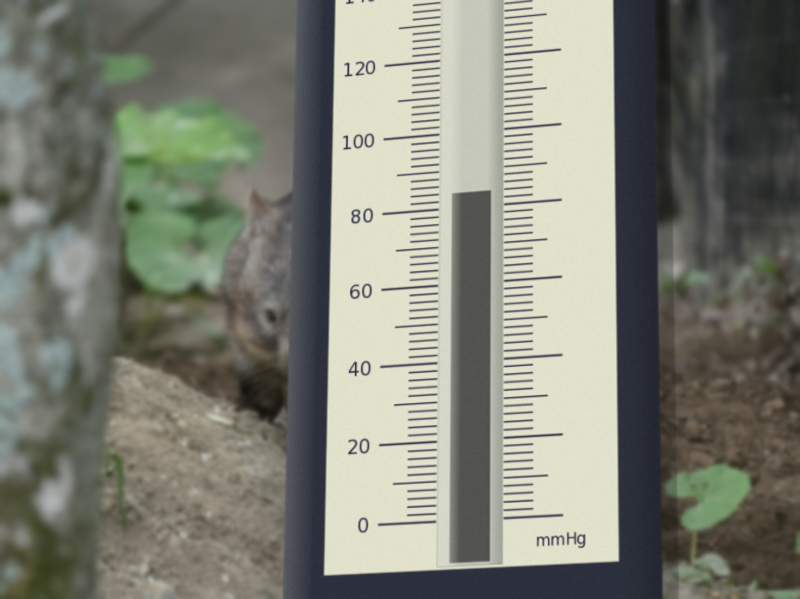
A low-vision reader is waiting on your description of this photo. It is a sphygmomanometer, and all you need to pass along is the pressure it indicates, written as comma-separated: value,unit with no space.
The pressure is 84,mmHg
